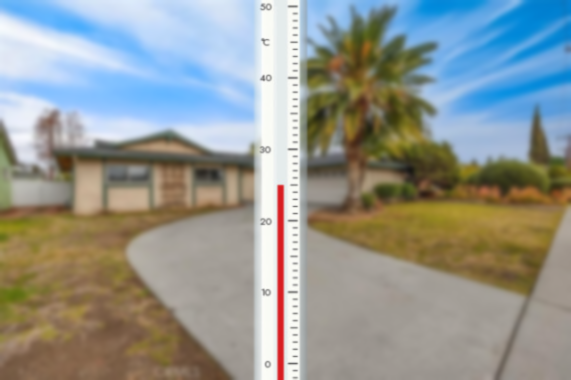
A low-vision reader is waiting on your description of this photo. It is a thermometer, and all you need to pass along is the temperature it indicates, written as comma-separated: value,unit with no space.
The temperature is 25,°C
